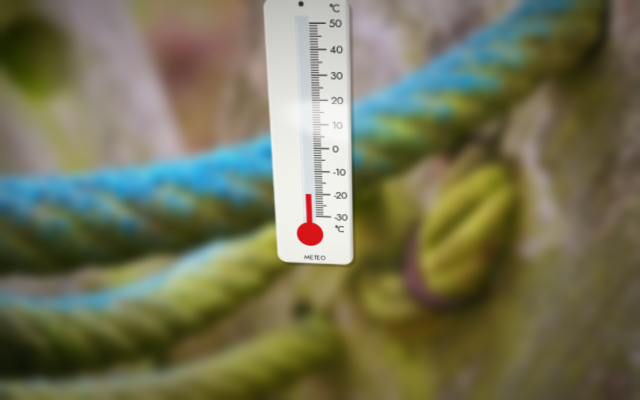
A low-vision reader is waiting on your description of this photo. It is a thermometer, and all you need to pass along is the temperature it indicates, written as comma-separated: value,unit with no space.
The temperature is -20,°C
